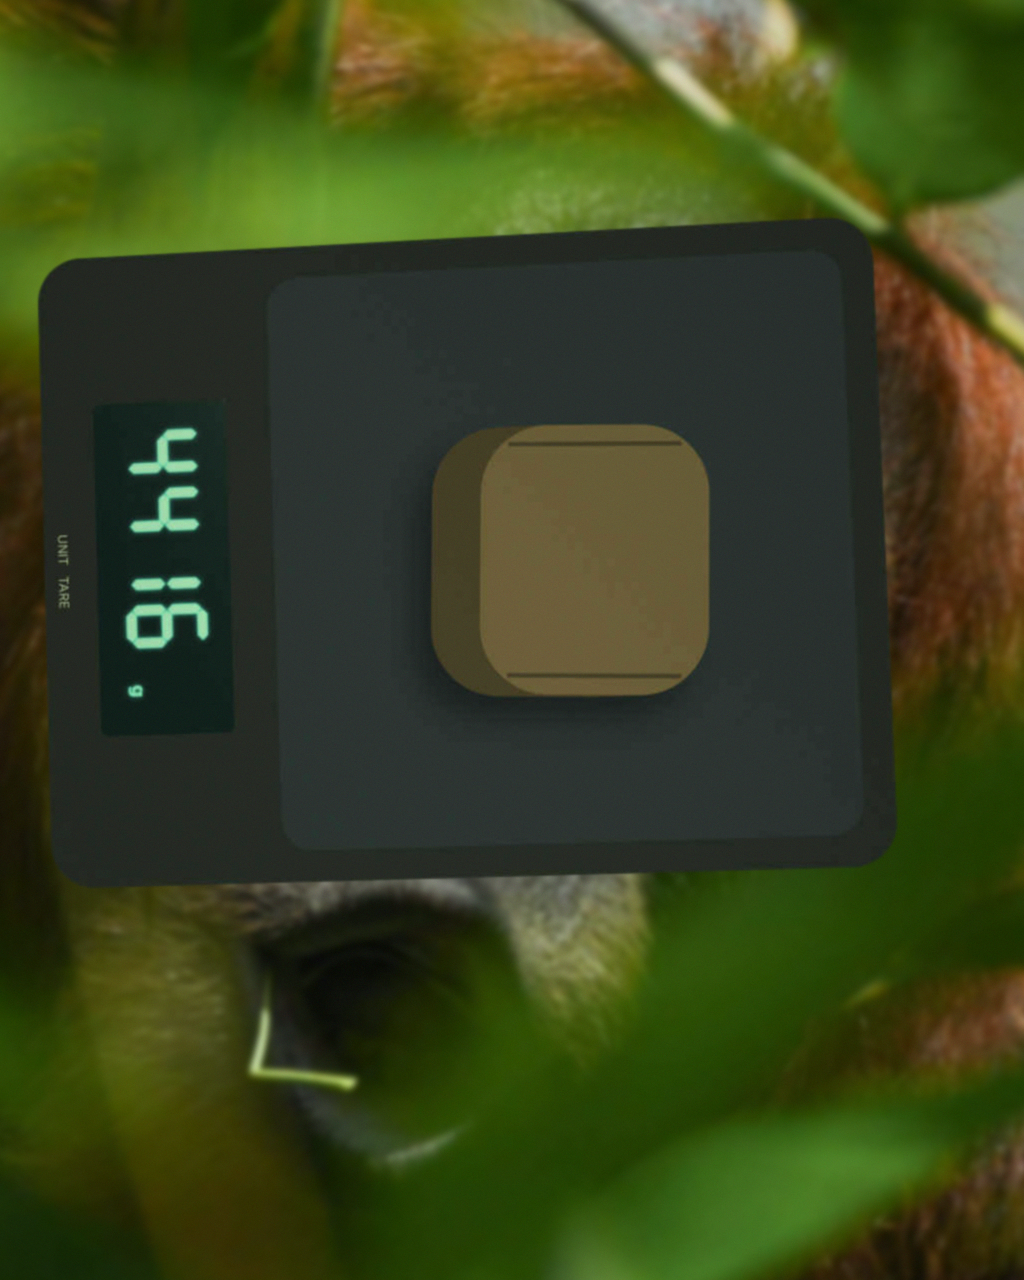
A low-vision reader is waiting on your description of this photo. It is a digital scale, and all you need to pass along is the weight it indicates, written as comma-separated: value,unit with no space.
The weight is 4416,g
